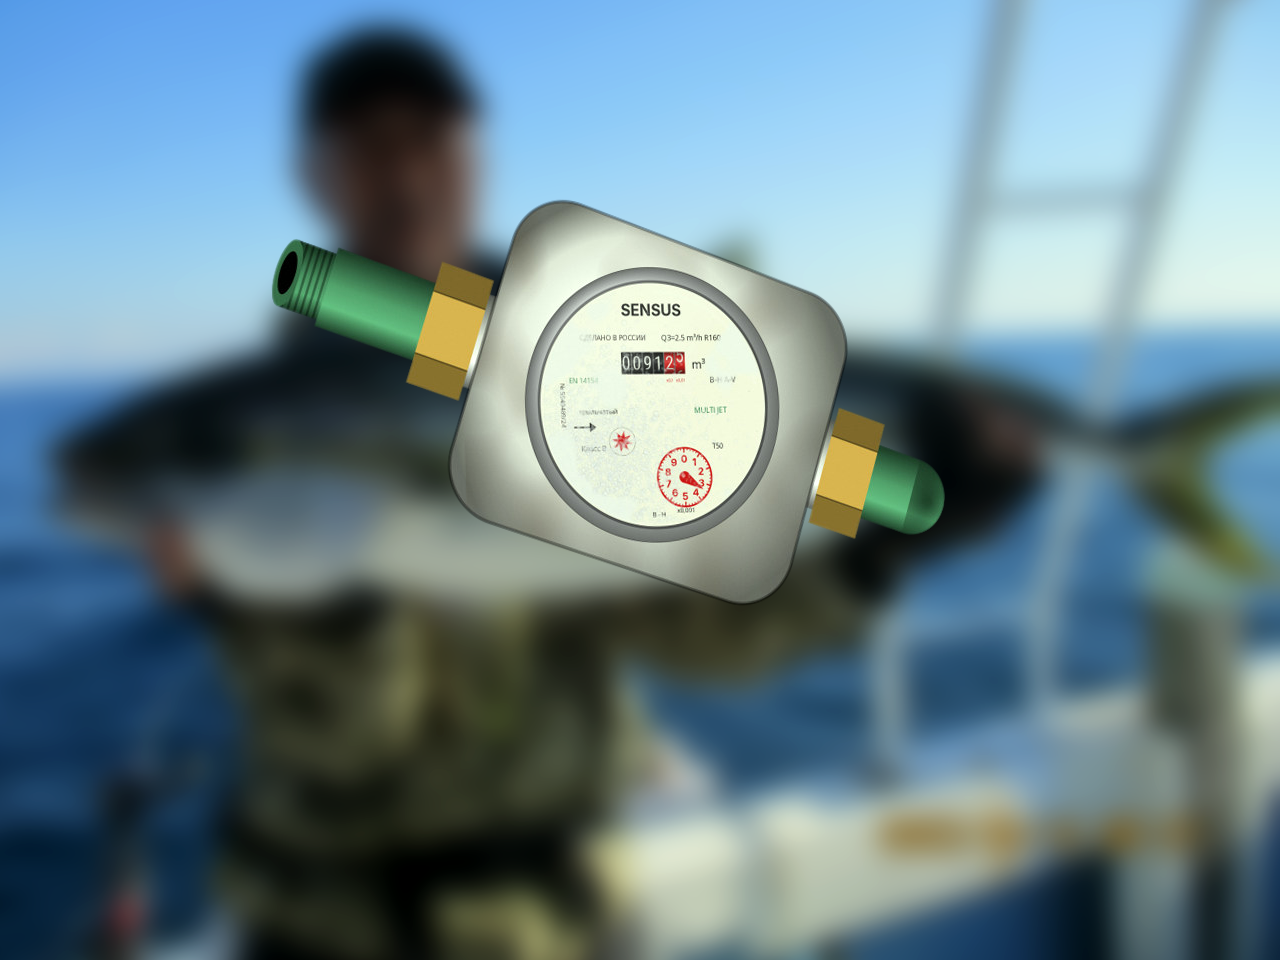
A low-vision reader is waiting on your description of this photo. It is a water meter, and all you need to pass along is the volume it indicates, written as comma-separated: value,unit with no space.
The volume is 91.253,m³
